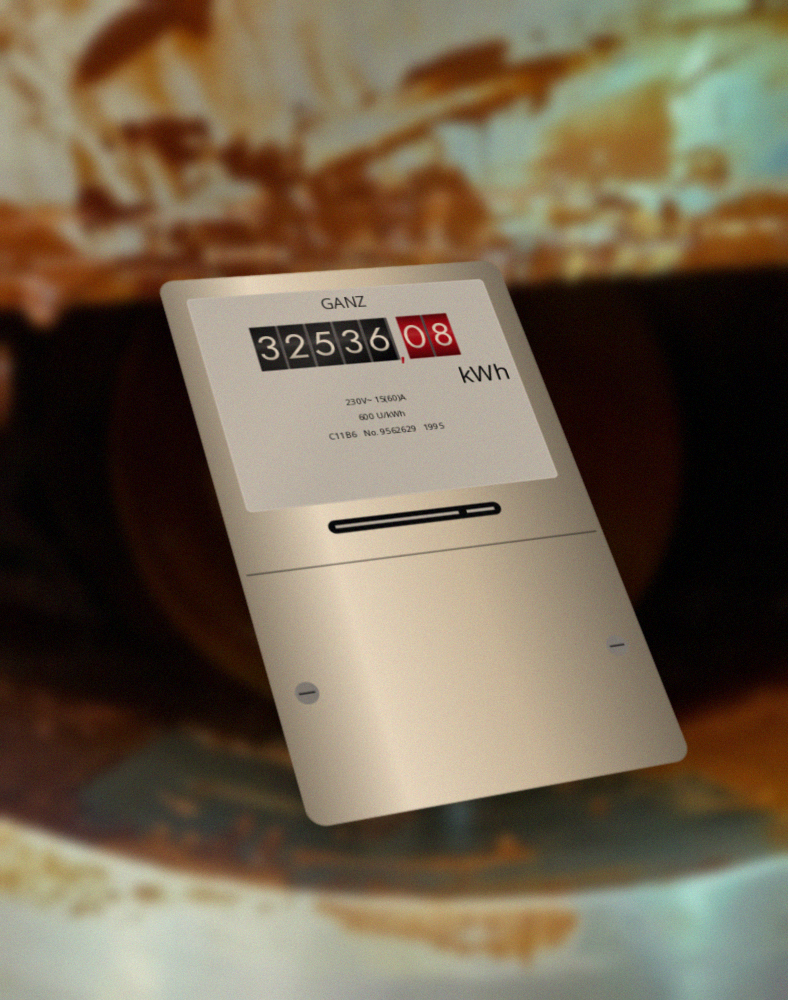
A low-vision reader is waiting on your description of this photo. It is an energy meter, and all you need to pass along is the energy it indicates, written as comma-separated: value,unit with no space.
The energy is 32536.08,kWh
